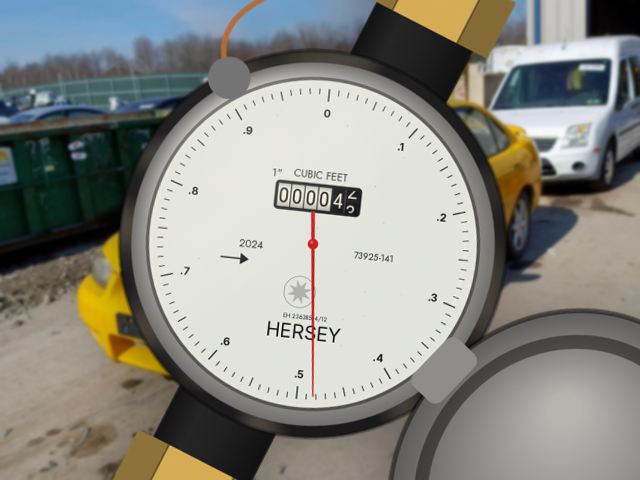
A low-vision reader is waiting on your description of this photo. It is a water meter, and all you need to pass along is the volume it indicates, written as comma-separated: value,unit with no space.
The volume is 42.48,ft³
